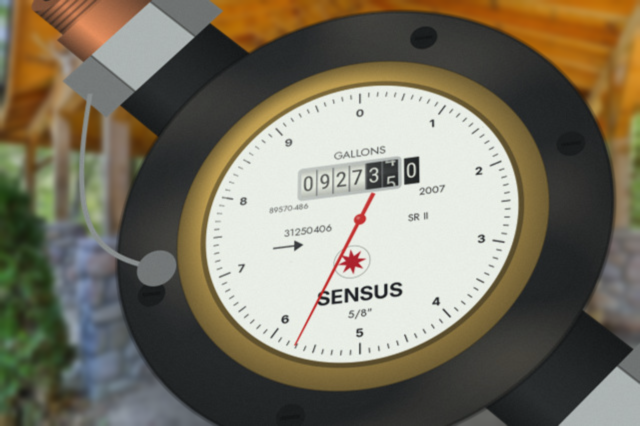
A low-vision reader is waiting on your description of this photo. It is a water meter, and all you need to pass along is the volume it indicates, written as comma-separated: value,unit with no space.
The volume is 927345.7,gal
